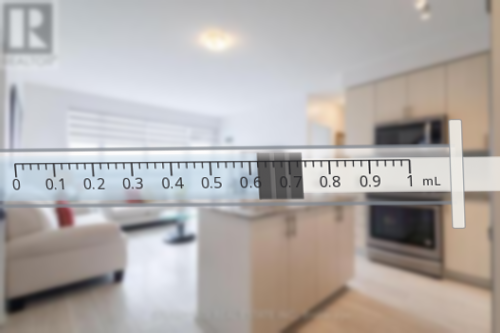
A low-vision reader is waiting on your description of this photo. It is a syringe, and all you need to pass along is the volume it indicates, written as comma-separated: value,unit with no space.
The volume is 0.62,mL
